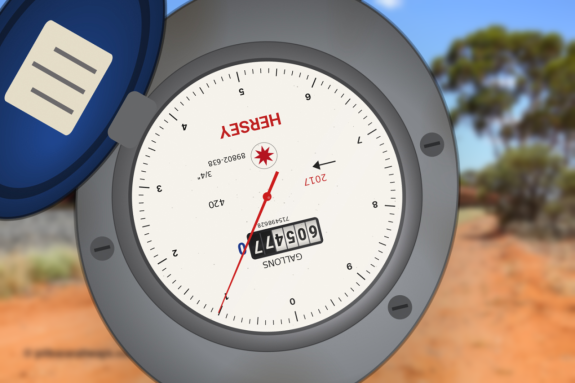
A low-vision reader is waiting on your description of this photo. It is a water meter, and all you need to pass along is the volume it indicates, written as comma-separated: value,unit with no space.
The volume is 6054771.0,gal
